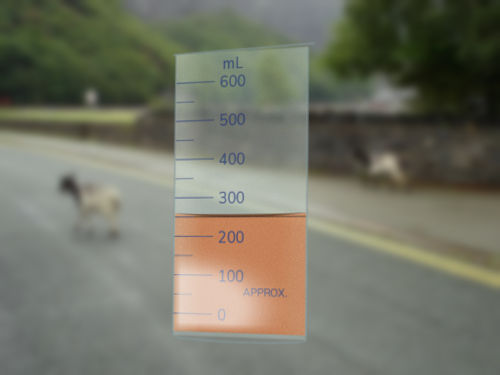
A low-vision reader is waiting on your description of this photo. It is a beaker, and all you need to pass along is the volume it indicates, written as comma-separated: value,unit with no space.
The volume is 250,mL
